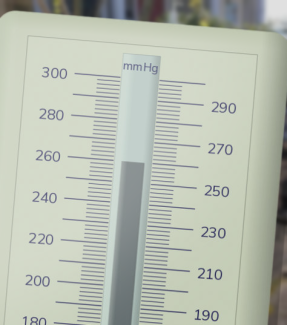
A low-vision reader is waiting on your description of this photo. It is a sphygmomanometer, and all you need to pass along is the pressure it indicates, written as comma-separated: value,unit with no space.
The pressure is 260,mmHg
